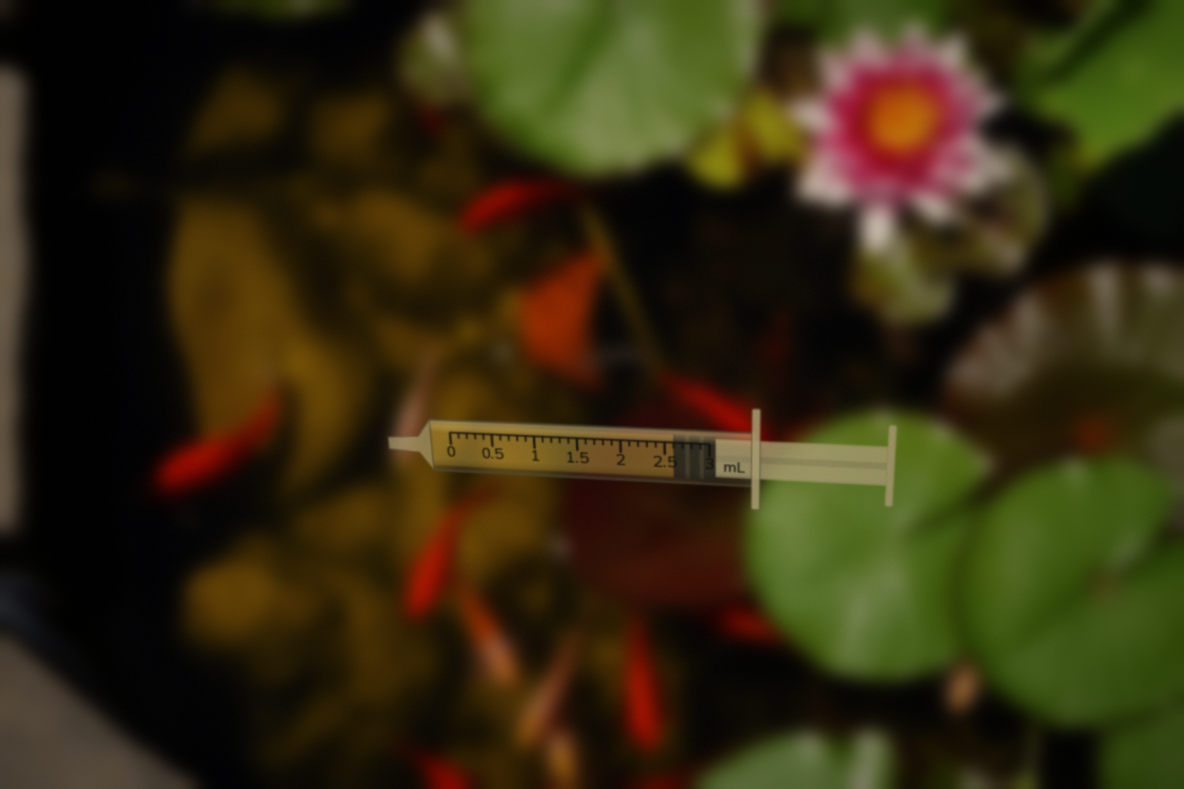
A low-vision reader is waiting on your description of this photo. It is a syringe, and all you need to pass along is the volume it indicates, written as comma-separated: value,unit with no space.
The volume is 2.6,mL
